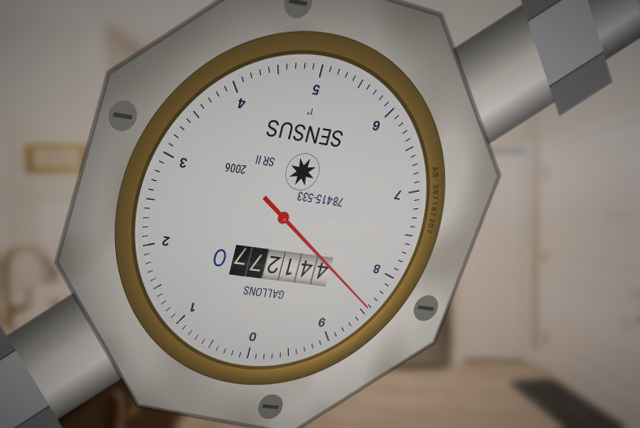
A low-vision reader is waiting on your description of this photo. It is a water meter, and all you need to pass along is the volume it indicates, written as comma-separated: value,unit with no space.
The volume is 4412768.4,gal
